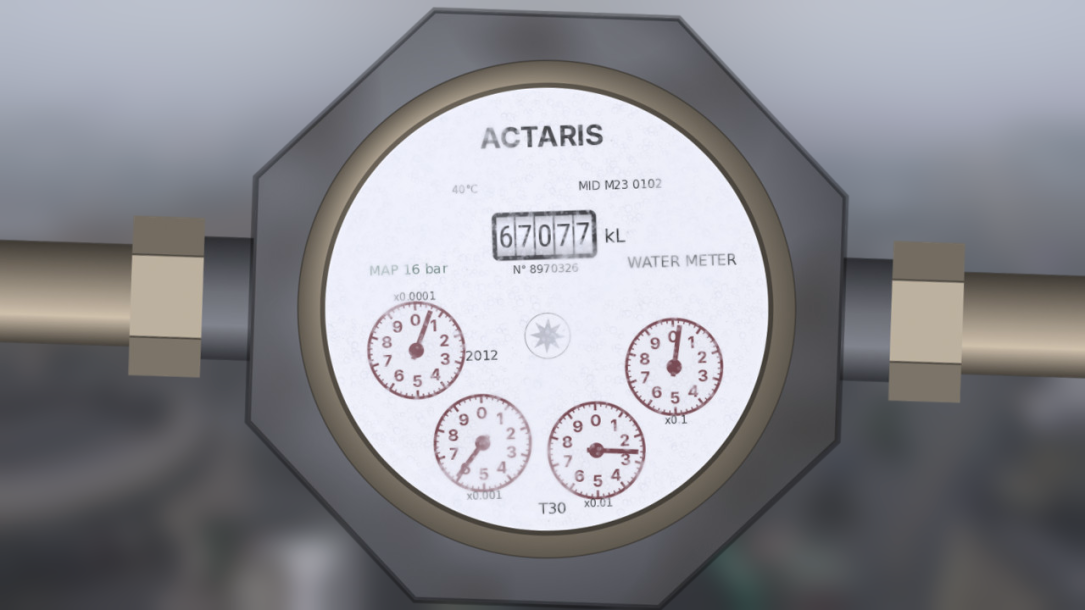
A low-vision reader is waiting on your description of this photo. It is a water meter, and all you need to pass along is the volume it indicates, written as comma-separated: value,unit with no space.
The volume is 67077.0260,kL
